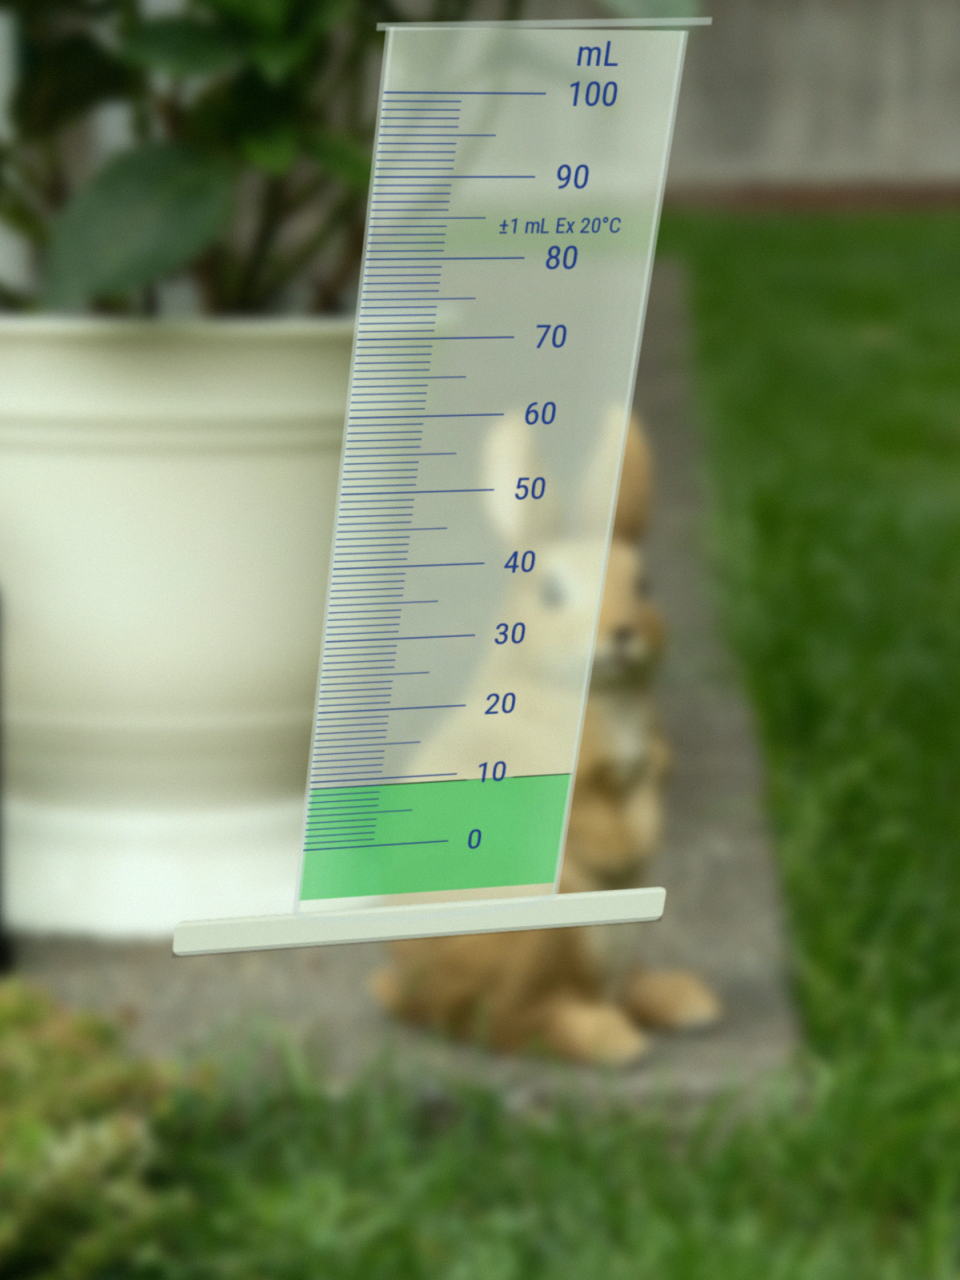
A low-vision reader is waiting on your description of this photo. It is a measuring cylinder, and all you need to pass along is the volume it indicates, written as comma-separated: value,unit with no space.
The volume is 9,mL
